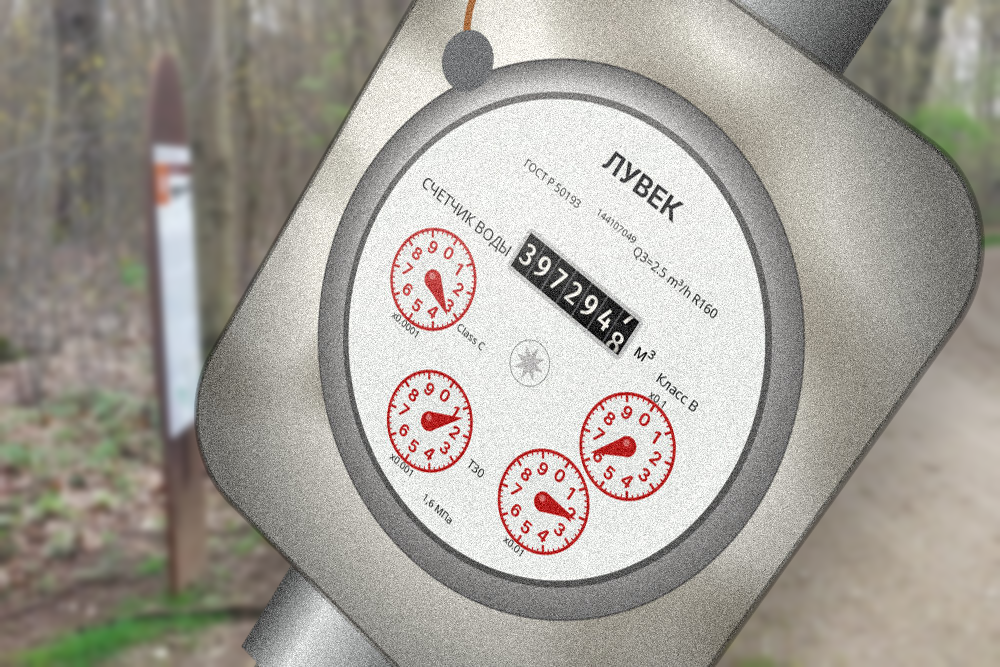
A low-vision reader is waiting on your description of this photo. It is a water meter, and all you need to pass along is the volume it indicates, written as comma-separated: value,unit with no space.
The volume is 3972947.6213,m³
